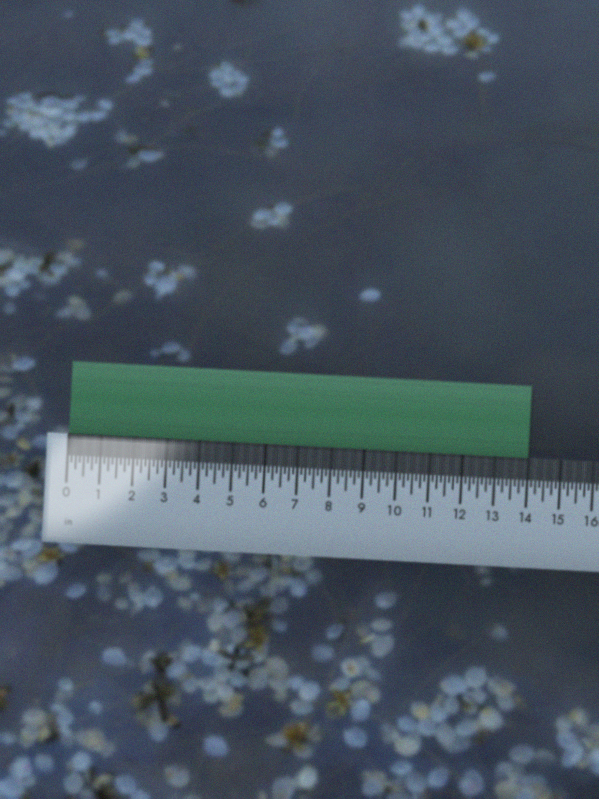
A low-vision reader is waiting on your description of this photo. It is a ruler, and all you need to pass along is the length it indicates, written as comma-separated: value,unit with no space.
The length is 14,in
